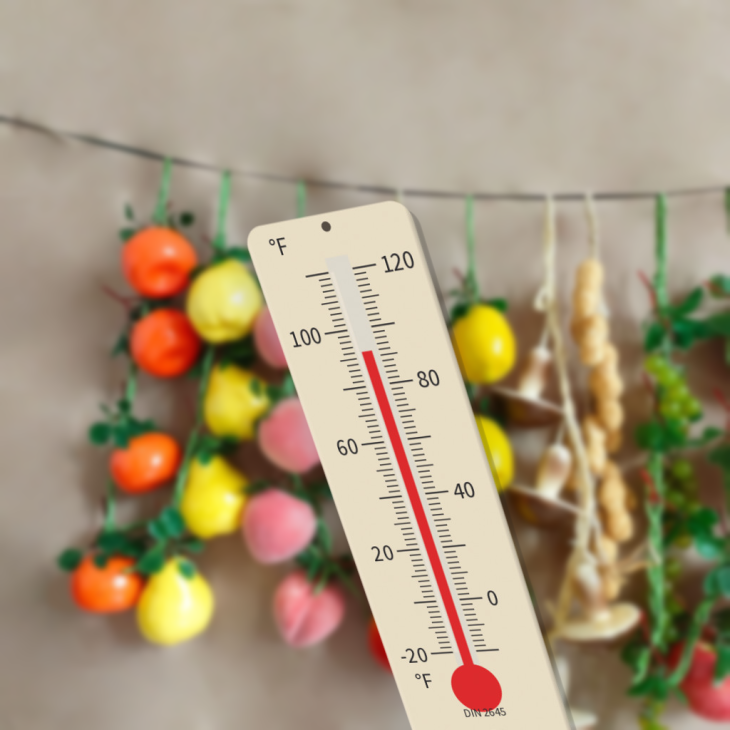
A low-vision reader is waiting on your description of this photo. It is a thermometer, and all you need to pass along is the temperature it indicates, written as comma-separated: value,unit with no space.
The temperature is 92,°F
